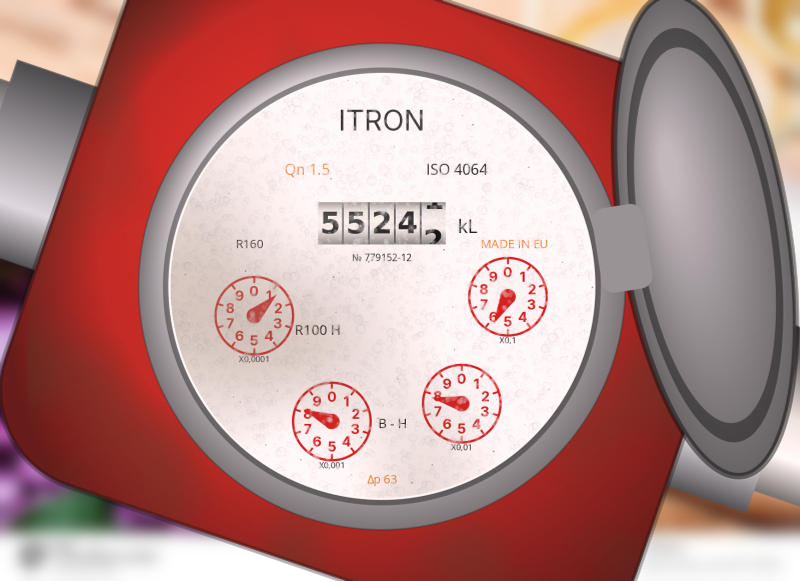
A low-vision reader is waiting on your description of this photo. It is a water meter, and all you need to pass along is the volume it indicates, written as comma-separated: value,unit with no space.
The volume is 55241.5781,kL
